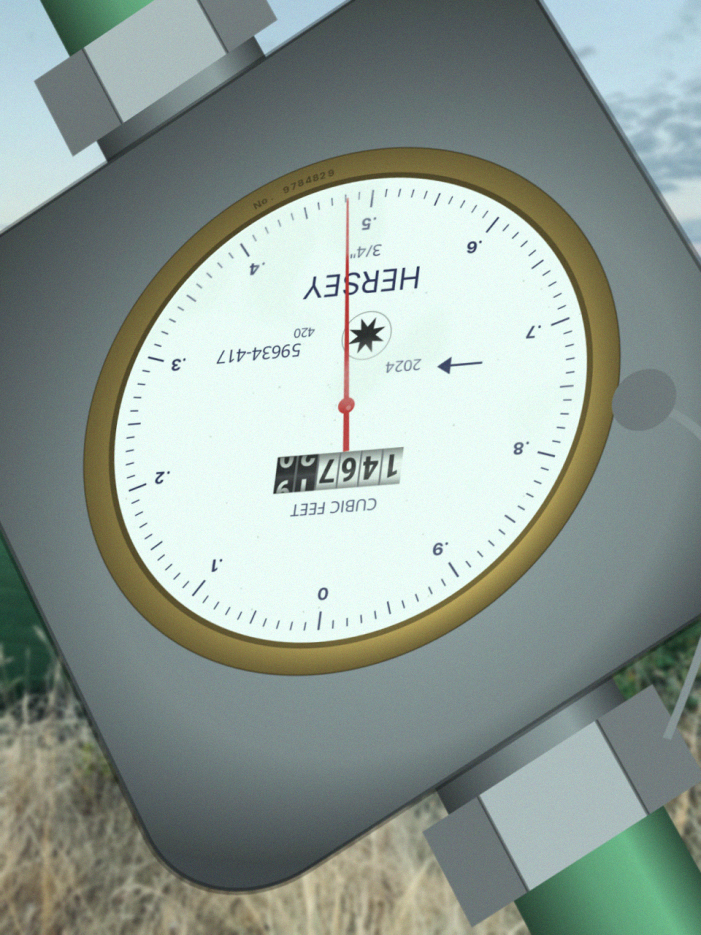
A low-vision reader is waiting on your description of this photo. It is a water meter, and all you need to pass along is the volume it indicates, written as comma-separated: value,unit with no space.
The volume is 146719.48,ft³
